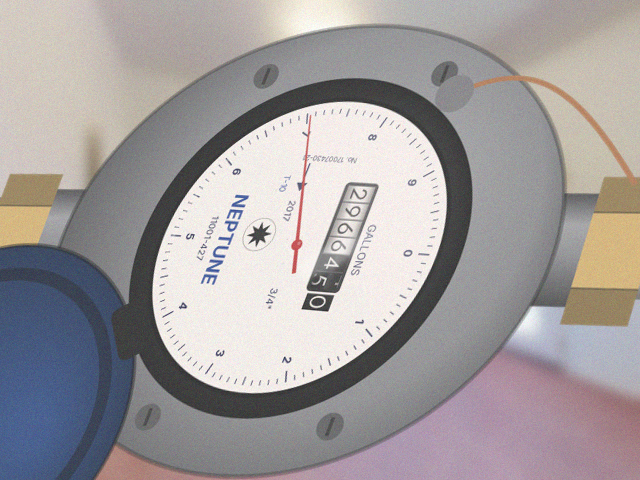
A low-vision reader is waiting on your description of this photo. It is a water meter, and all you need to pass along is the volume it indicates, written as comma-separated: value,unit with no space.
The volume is 2966447.0,gal
